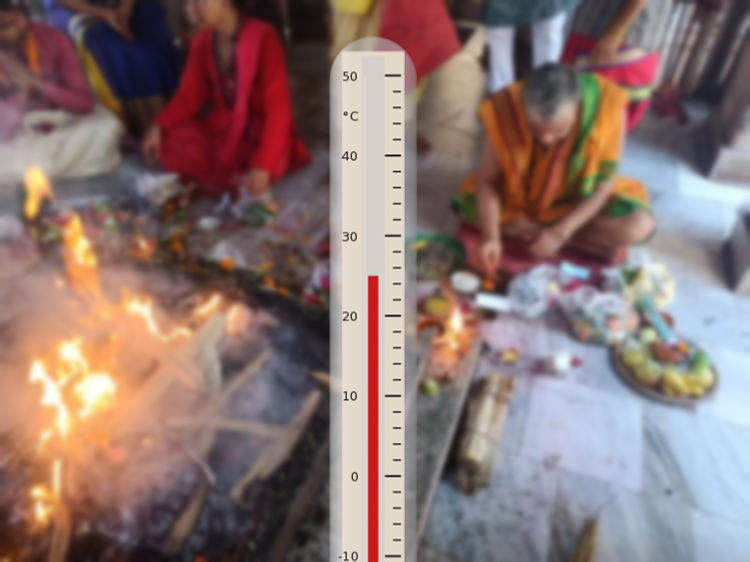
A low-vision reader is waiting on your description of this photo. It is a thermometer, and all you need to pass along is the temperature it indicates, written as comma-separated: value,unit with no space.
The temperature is 25,°C
